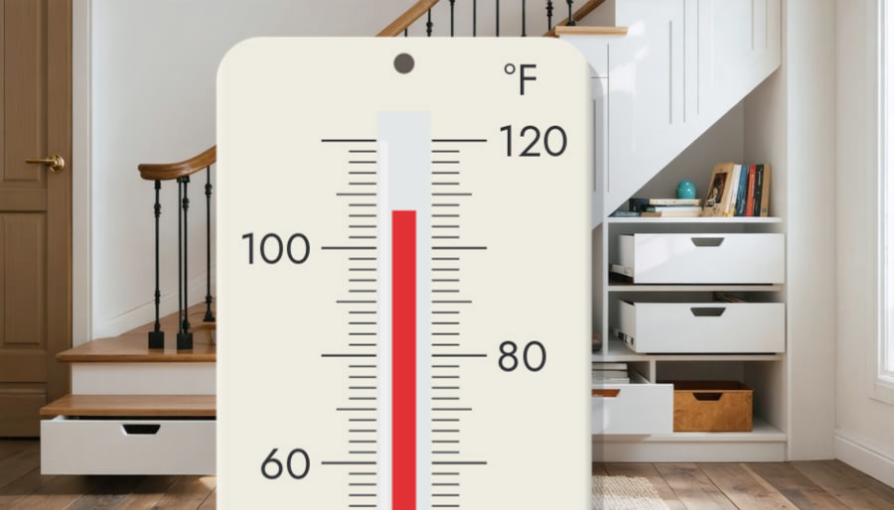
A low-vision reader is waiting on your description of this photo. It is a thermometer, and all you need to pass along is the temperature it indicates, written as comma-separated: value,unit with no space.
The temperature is 107,°F
